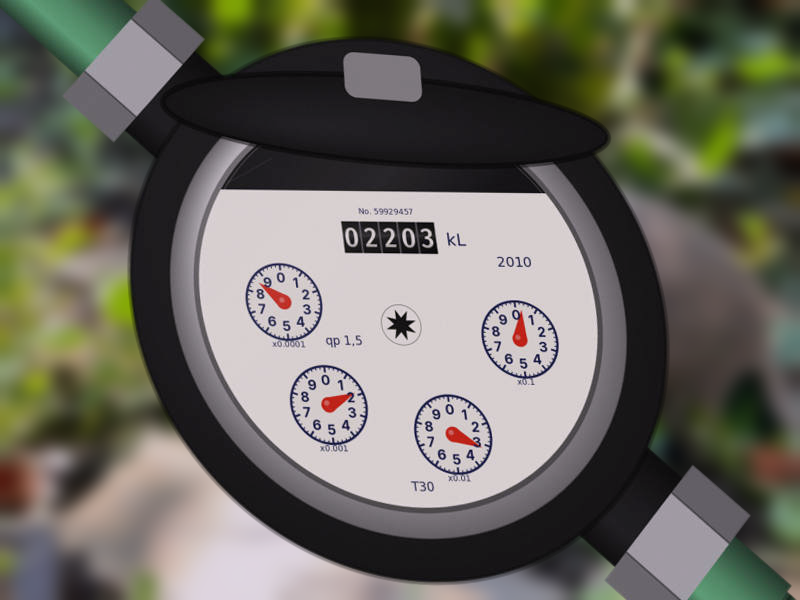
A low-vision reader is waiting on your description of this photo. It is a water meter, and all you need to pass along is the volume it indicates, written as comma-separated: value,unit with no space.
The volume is 2203.0318,kL
